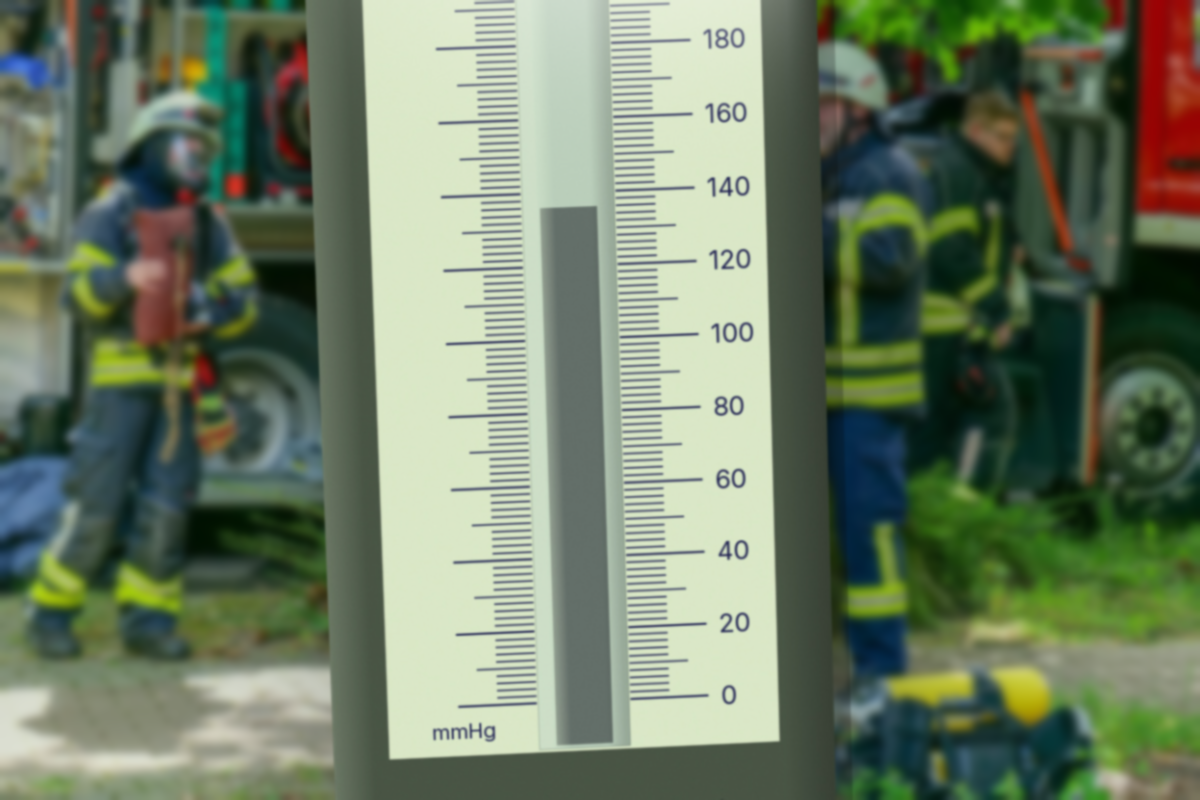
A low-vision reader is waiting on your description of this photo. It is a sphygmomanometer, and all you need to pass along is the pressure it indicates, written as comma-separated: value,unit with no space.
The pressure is 136,mmHg
